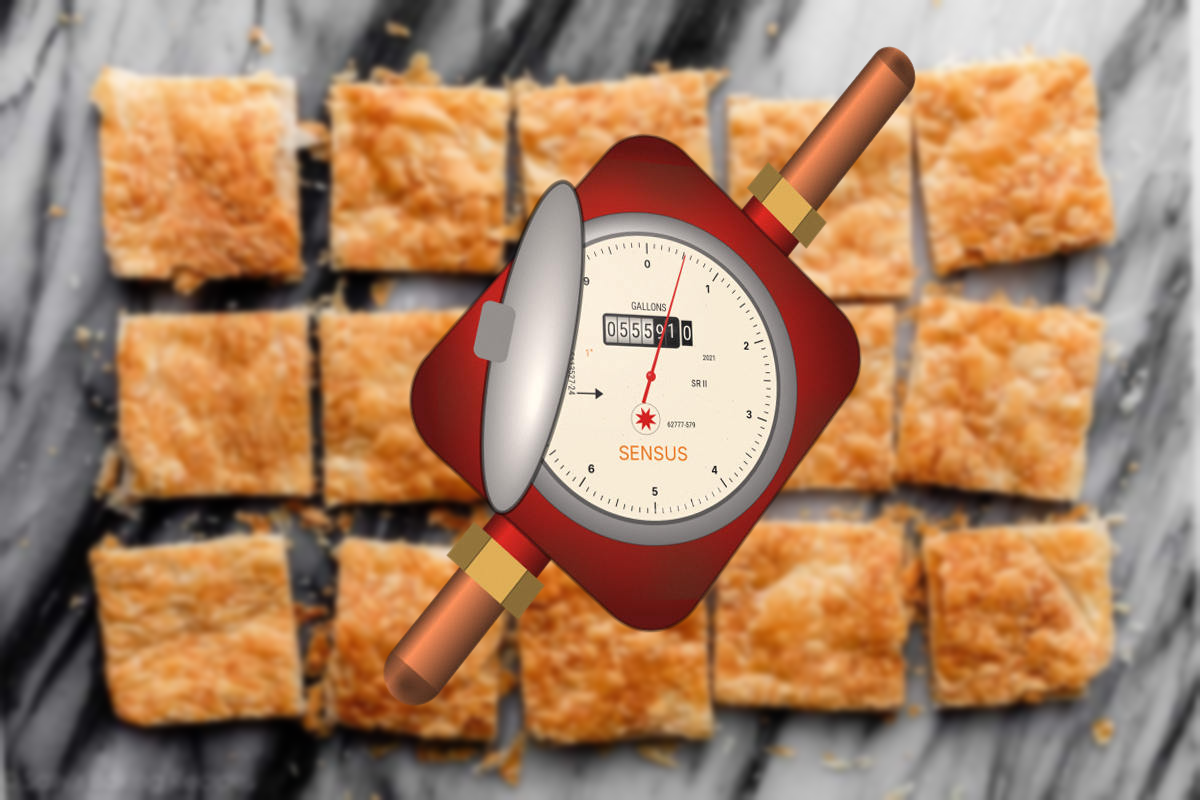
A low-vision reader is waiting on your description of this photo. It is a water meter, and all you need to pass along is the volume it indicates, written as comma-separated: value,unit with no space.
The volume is 555910.5,gal
